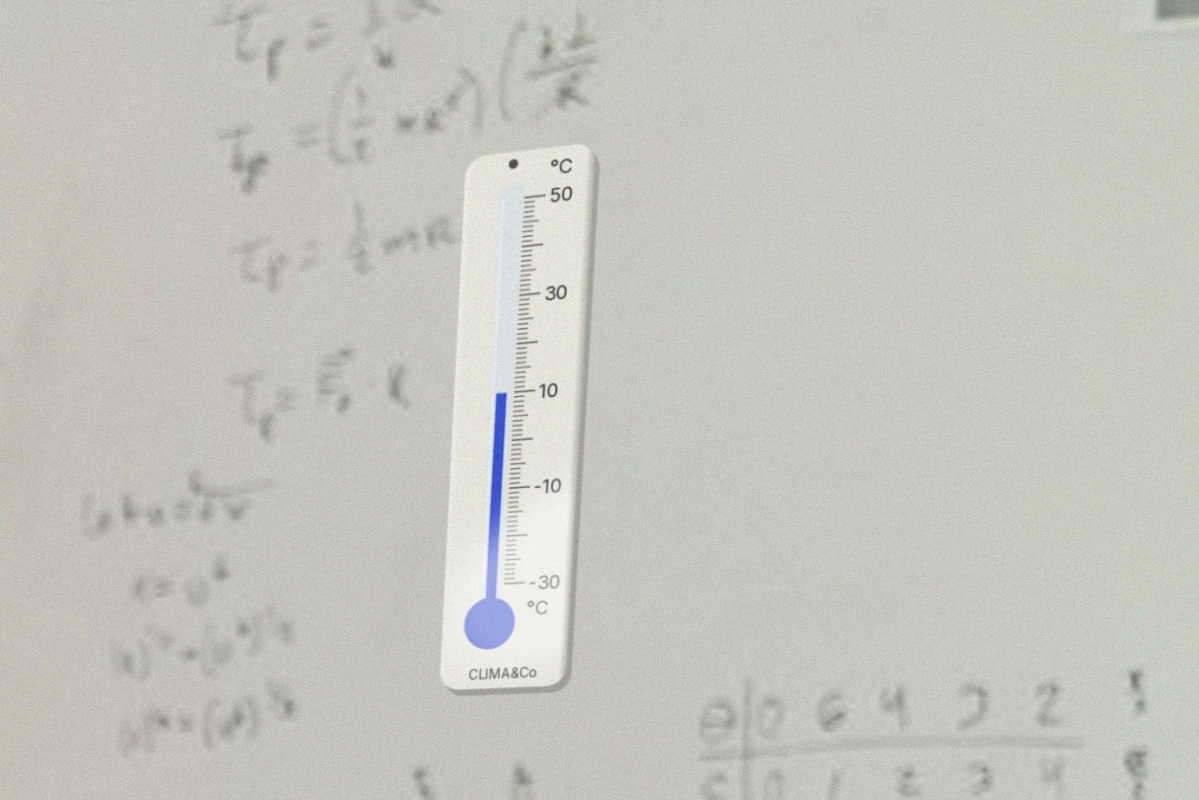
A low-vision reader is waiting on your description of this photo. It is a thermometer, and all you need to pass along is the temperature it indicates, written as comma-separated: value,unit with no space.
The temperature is 10,°C
